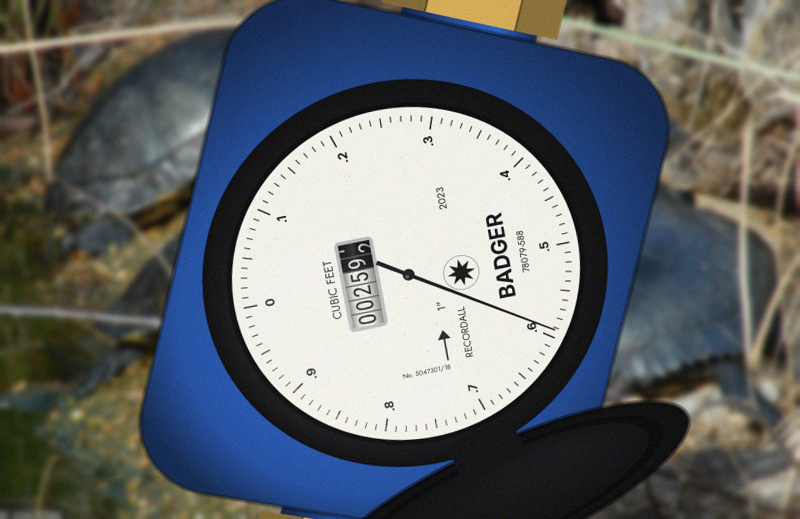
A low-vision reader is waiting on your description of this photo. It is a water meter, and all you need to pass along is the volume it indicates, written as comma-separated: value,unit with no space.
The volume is 2591.59,ft³
